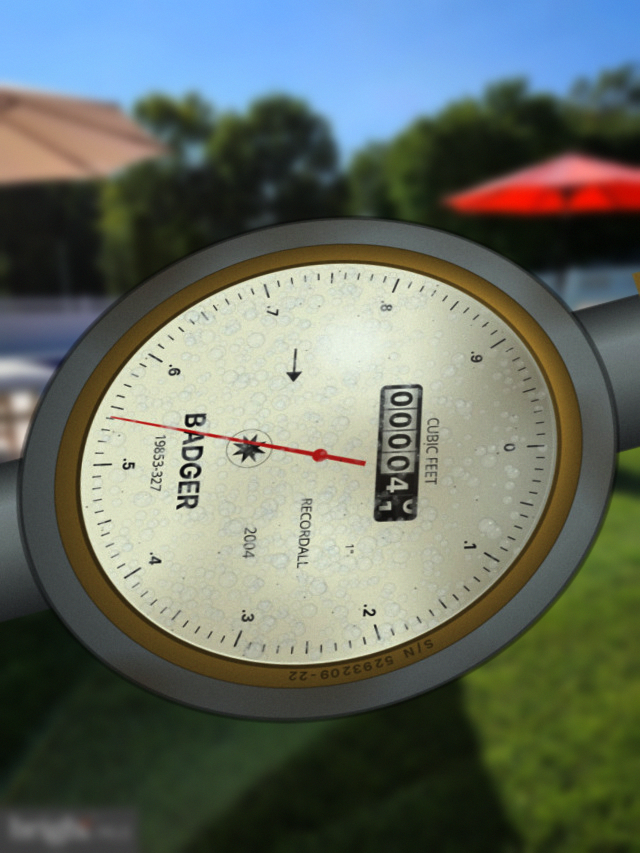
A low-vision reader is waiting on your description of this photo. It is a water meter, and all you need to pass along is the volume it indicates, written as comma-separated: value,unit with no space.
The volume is 40.54,ft³
